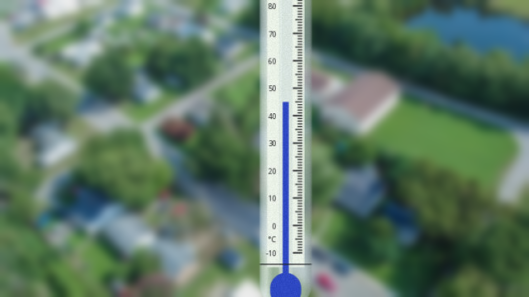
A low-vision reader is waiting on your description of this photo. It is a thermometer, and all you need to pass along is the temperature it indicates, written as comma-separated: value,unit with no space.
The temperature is 45,°C
